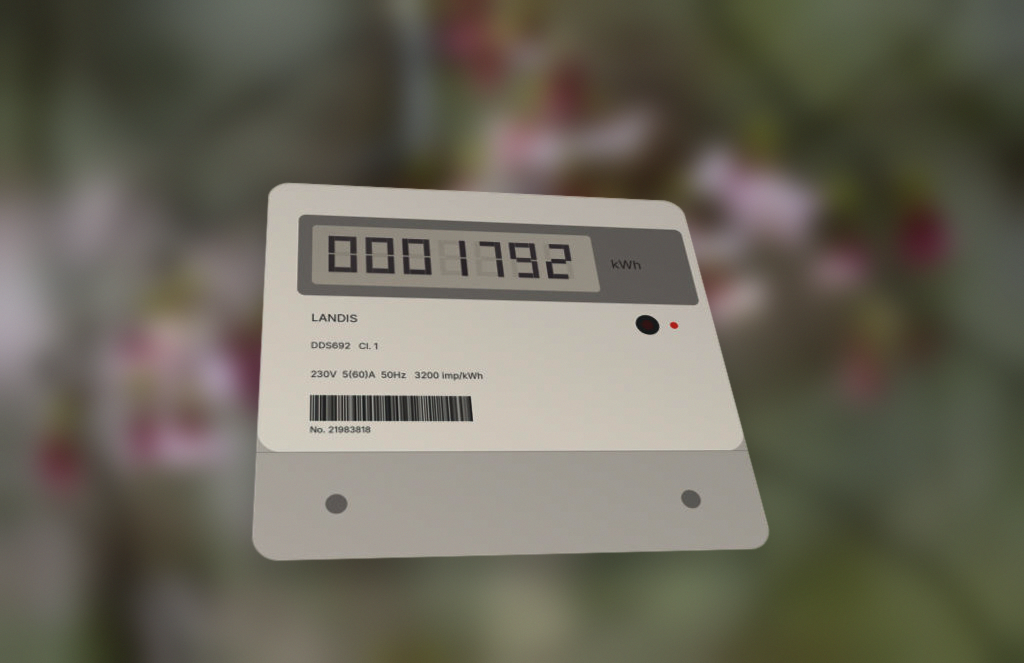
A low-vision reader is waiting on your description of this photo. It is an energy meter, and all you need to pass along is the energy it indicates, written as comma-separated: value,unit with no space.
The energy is 1792,kWh
